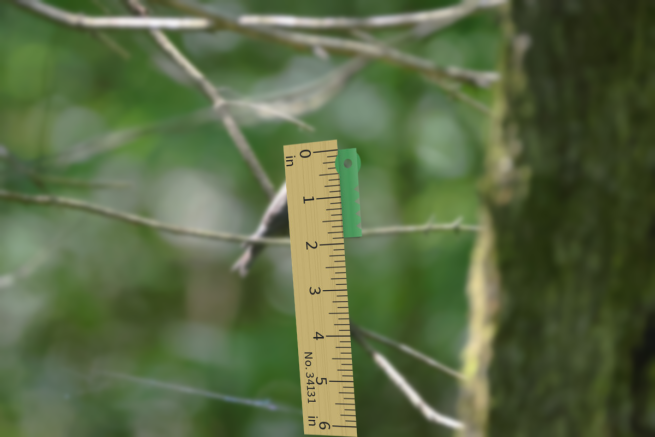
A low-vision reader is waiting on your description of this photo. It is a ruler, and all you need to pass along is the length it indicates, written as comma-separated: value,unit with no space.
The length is 1.875,in
